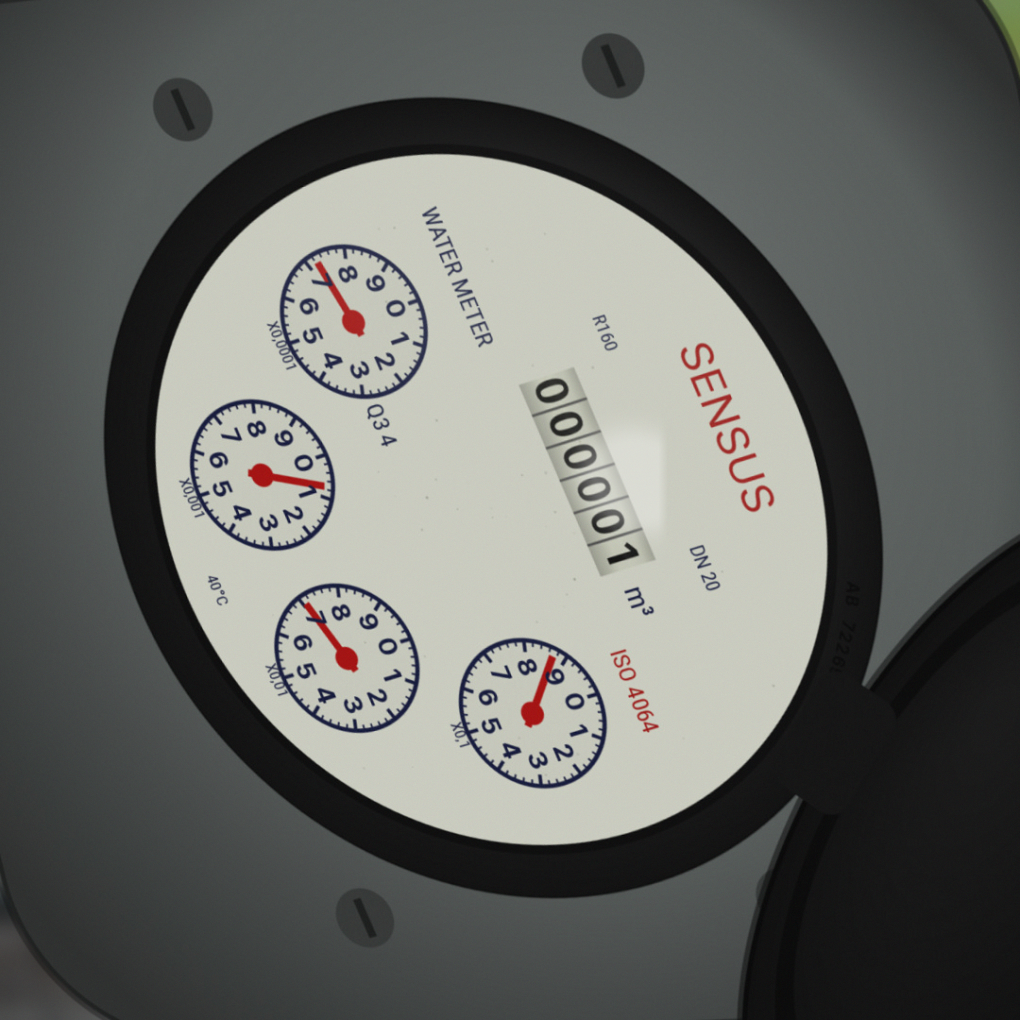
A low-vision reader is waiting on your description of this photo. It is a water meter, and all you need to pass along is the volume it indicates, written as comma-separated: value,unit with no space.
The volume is 1.8707,m³
